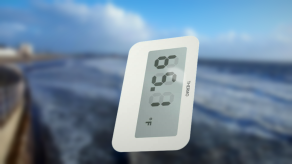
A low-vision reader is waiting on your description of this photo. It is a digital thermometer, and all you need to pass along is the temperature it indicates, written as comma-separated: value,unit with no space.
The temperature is 65.1,°F
